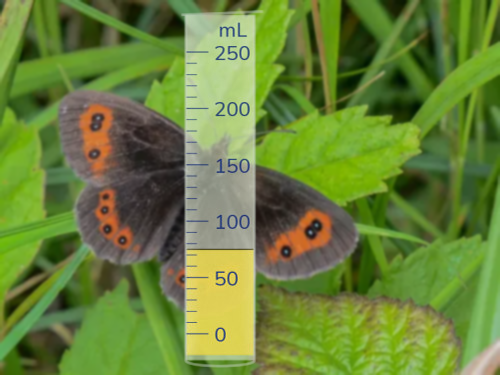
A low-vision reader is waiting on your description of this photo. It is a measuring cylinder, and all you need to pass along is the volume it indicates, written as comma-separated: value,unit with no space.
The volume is 75,mL
